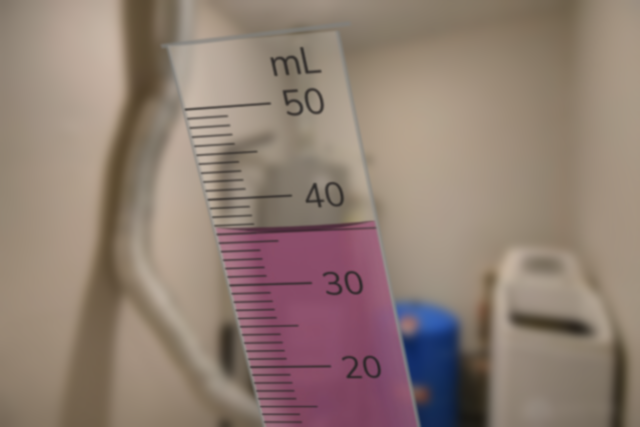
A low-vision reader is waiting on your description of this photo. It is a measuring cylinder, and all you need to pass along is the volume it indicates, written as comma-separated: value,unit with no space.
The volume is 36,mL
